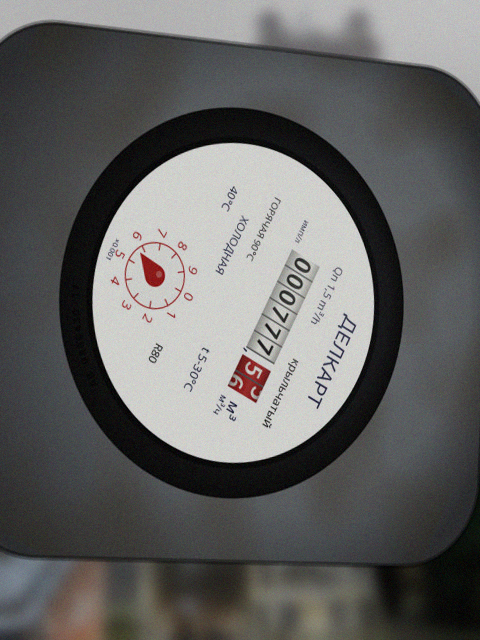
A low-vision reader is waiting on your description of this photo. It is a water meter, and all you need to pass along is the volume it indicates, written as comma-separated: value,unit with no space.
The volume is 777.555,m³
